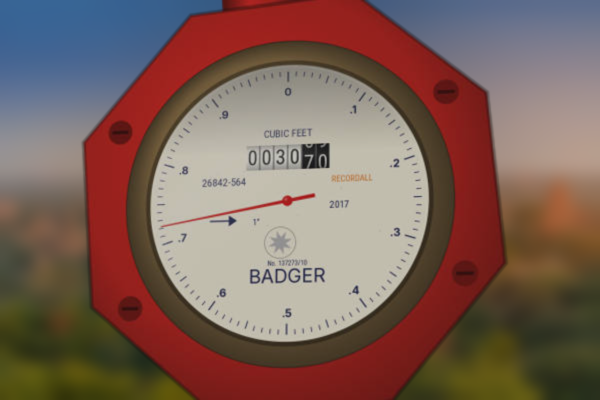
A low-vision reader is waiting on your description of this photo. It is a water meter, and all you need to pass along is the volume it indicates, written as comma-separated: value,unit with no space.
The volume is 3069.72,ft³
